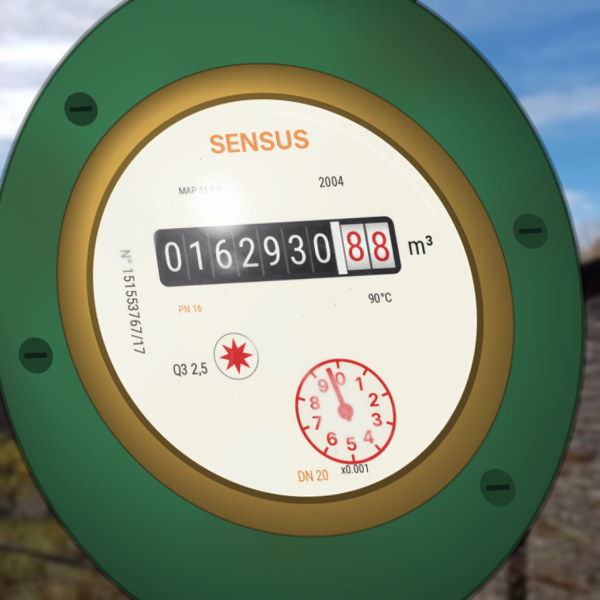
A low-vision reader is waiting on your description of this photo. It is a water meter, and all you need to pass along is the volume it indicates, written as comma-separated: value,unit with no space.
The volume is 162930.879,m³
